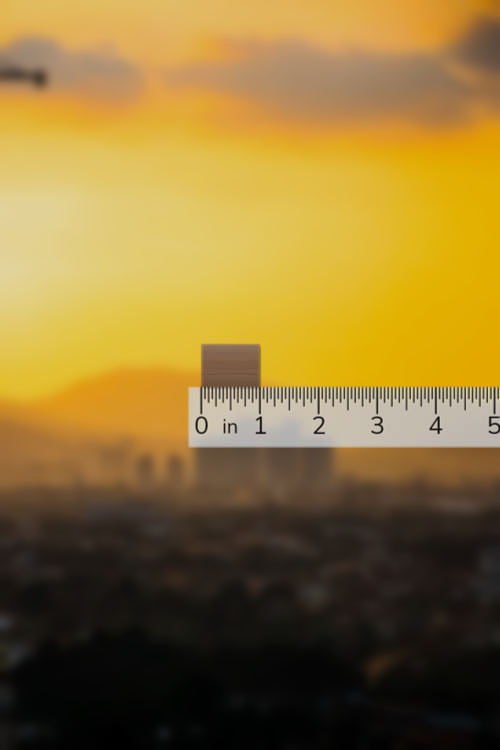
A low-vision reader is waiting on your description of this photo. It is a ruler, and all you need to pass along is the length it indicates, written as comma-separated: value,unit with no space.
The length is 1,in
